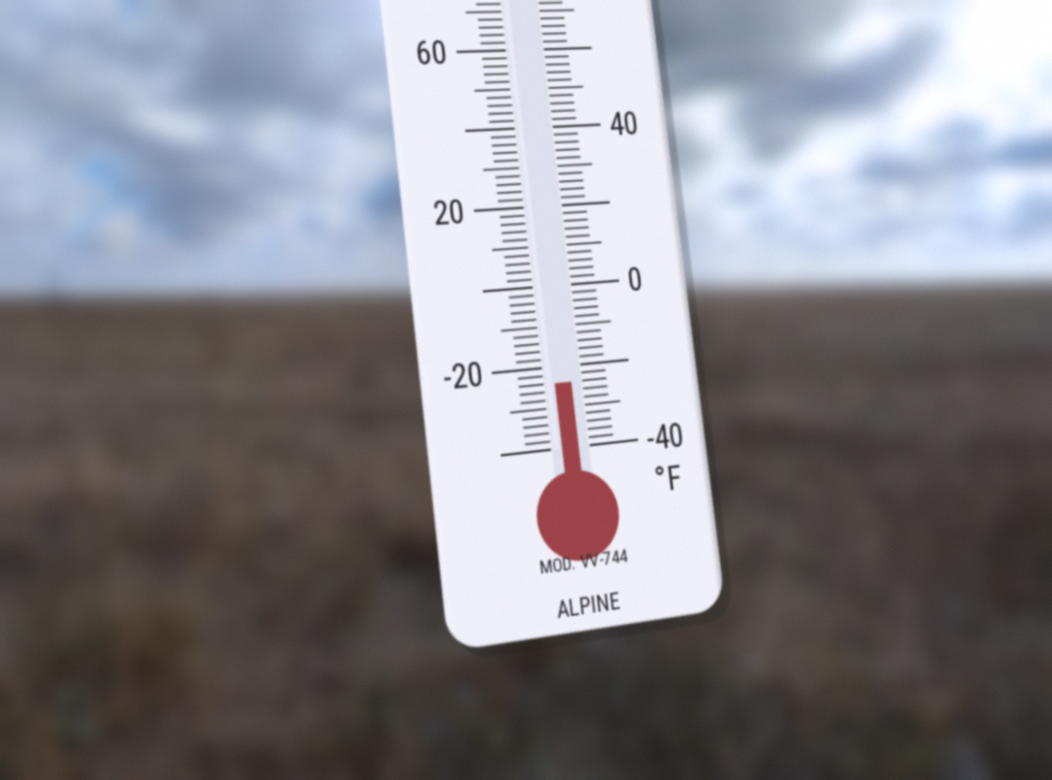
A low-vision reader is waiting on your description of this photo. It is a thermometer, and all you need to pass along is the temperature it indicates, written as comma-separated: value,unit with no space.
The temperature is -24,°F
